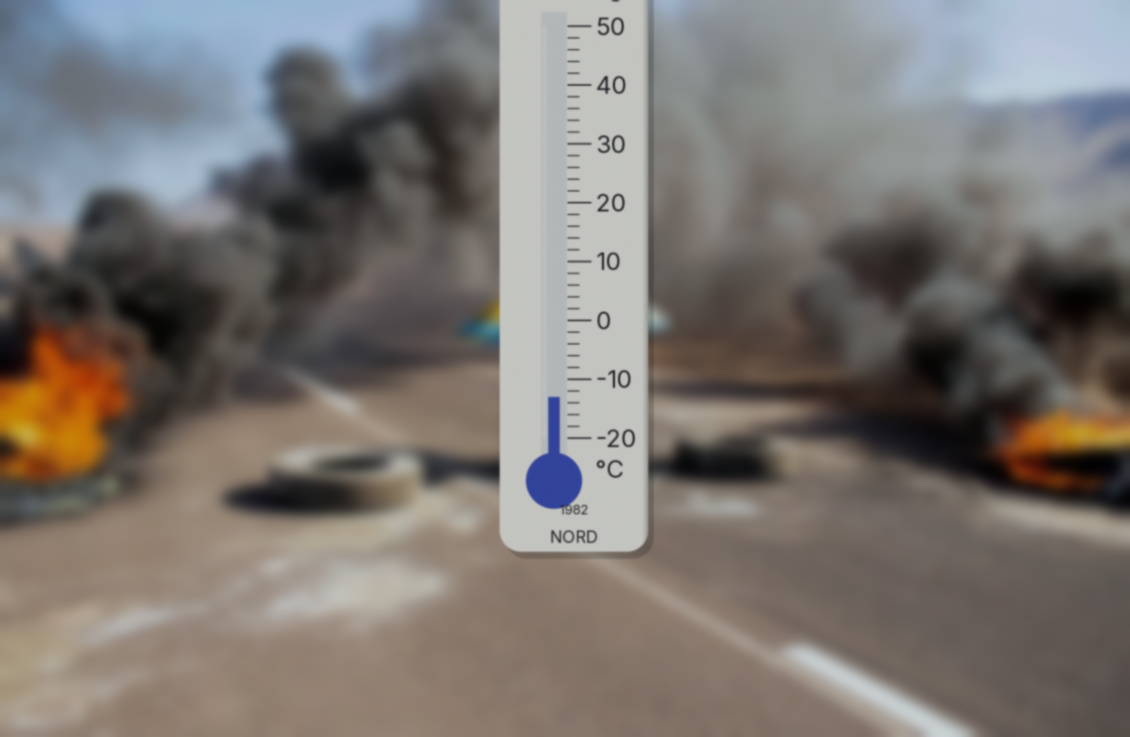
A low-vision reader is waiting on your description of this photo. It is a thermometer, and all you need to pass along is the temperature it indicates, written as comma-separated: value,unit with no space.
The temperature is -13,°C
